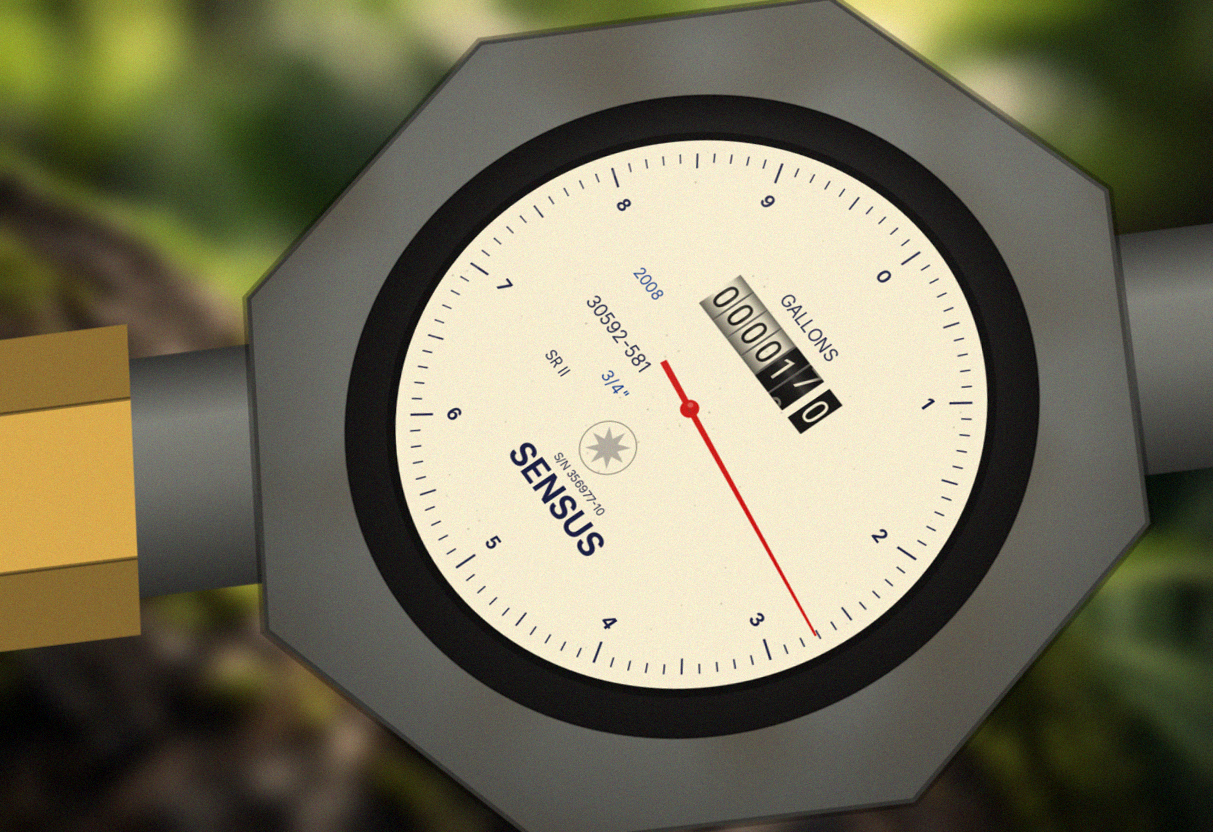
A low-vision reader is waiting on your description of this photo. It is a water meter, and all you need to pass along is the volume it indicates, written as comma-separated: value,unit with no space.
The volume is 172.7,gal
